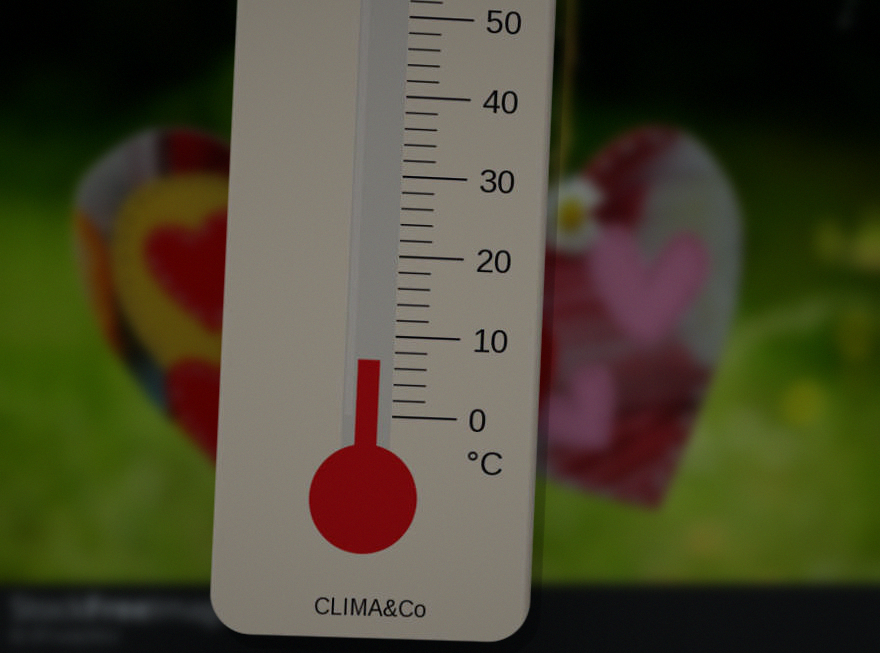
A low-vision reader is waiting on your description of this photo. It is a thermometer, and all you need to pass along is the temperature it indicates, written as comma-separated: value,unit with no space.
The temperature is 7,°C
